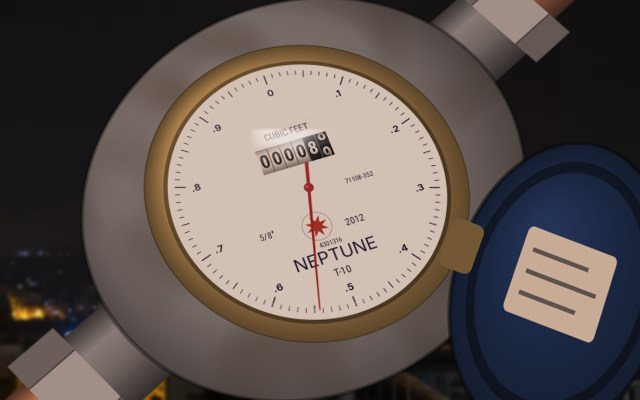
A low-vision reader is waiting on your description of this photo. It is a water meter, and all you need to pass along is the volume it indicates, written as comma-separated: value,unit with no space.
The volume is 88.54,ft³
